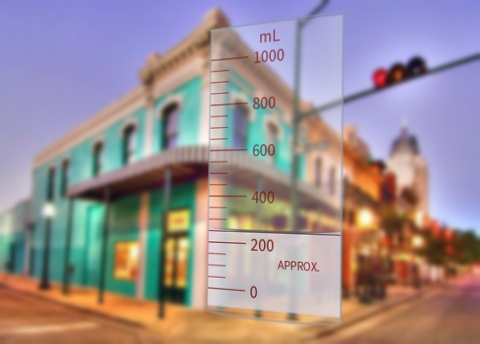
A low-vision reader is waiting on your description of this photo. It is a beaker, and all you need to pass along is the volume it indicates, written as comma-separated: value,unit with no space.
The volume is 250,mL
